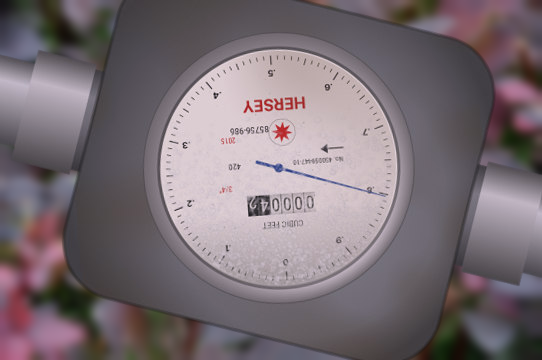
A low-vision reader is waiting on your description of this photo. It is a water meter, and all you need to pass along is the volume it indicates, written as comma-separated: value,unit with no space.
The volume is 41.80,ft³
